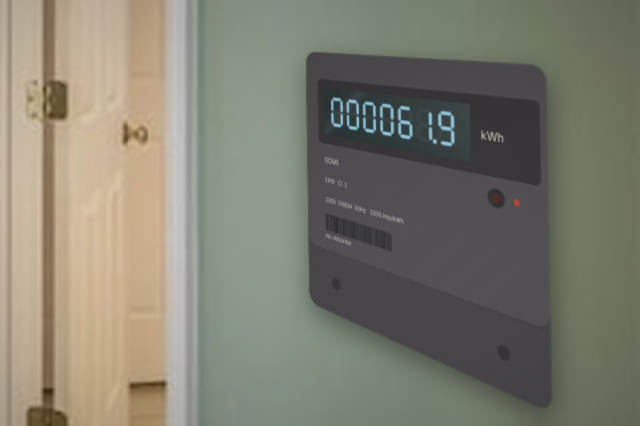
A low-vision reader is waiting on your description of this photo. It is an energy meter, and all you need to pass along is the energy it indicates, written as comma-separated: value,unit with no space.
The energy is 61.9,kWh
